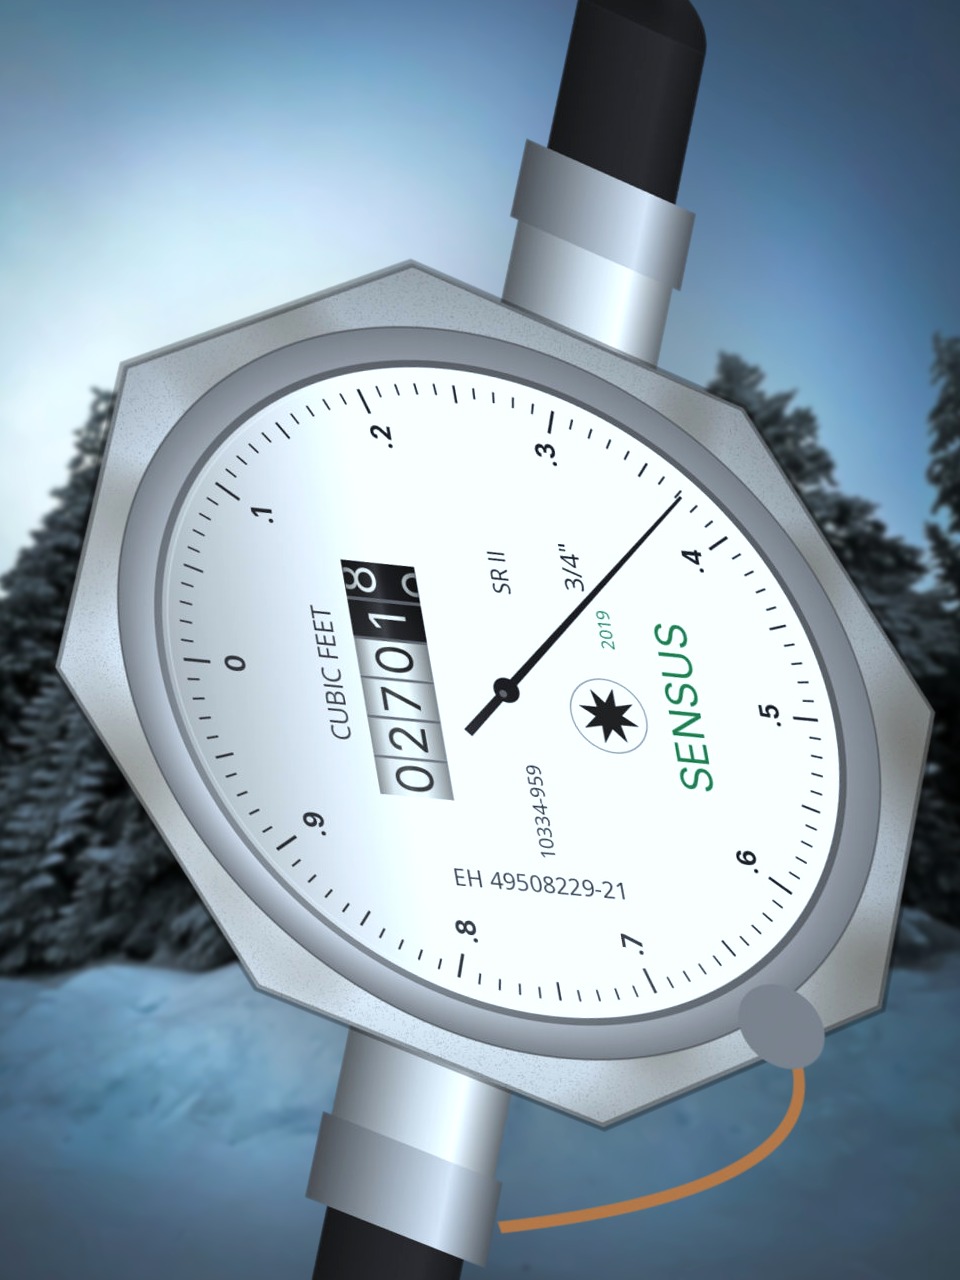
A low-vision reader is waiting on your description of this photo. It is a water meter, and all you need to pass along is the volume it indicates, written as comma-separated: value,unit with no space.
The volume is 27018.37,ft³
